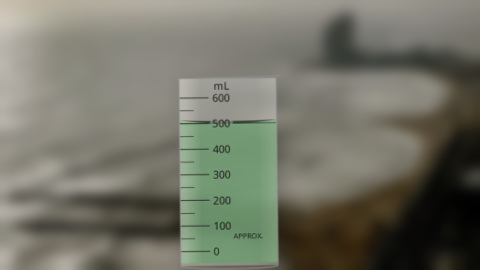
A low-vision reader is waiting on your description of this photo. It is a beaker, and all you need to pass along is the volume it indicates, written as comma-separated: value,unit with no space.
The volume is 500,mL
